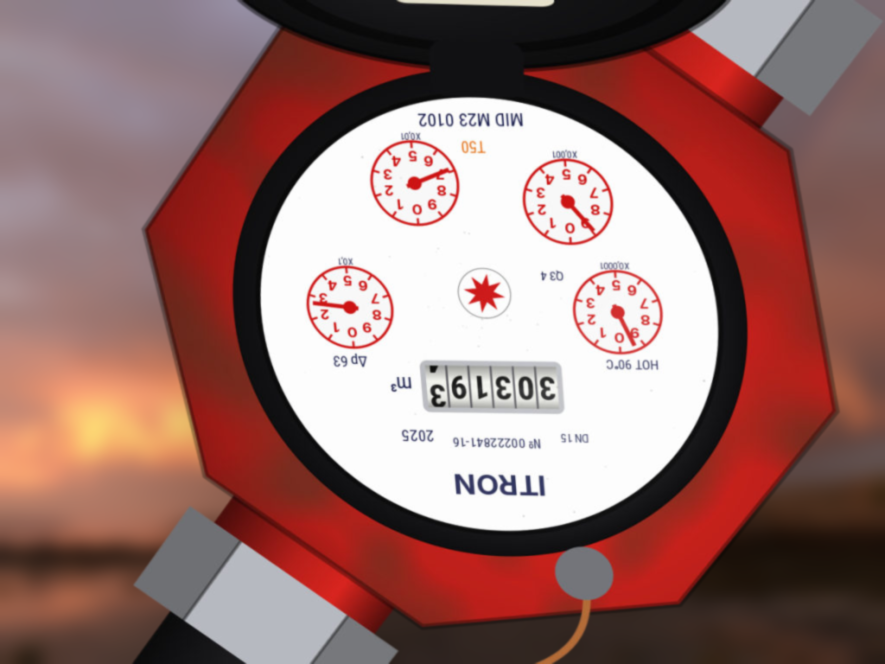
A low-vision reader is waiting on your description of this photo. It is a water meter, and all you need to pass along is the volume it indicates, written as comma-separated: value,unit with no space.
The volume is 303193.2689,m³
